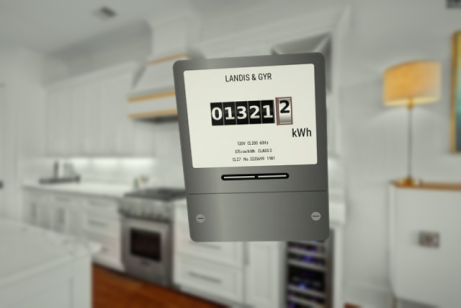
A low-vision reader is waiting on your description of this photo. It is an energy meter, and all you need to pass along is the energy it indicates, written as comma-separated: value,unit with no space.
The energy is 1321.2,kWh
